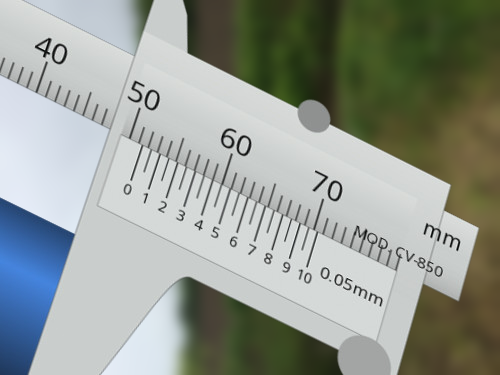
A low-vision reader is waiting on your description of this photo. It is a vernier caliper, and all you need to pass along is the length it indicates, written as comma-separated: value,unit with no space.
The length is 51.4,mm
